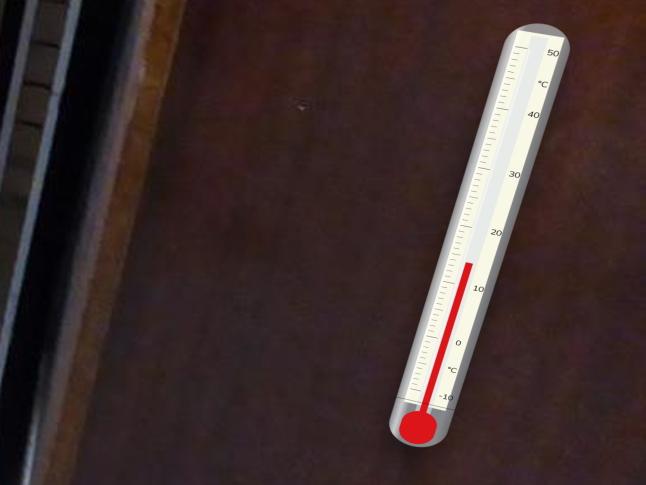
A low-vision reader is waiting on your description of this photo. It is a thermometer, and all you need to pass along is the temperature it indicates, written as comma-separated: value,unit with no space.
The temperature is 14,°C
